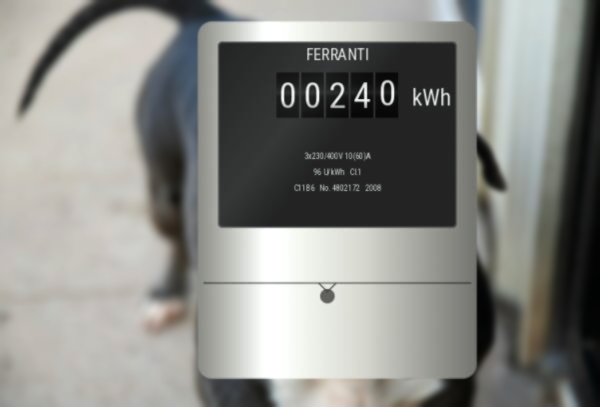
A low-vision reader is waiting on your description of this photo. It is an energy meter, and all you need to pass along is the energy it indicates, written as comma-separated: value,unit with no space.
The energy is 240,kWh
